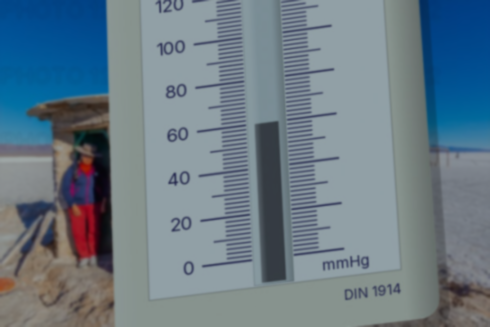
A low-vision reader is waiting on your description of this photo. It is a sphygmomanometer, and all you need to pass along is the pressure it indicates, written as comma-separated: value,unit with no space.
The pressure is 60,mmHg
